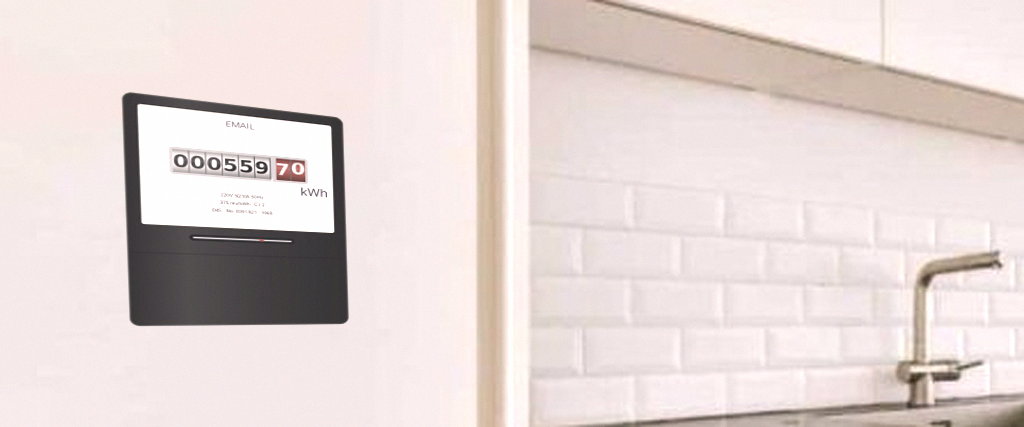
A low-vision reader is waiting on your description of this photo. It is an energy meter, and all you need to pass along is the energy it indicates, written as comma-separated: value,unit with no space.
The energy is 559.70,kWh
